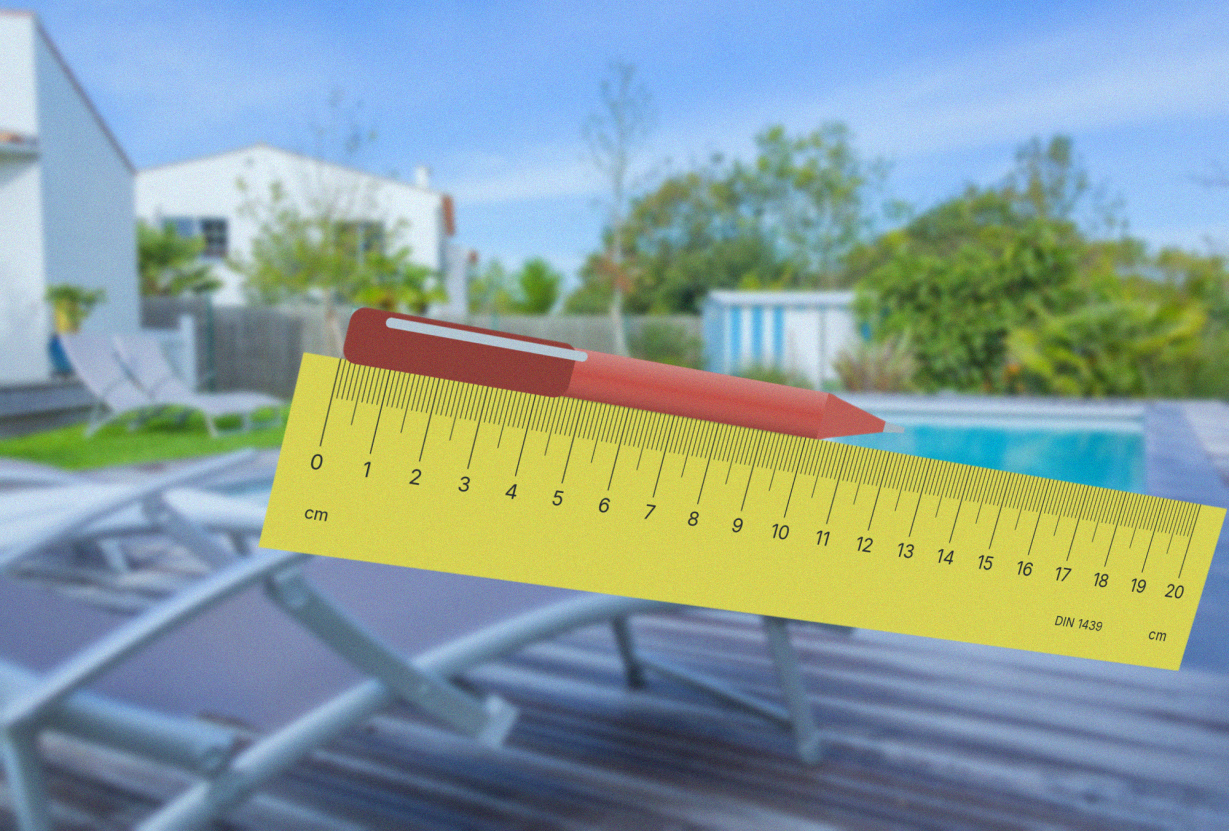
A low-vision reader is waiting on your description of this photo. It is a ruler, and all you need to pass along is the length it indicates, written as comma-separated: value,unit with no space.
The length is 12.2,cm
